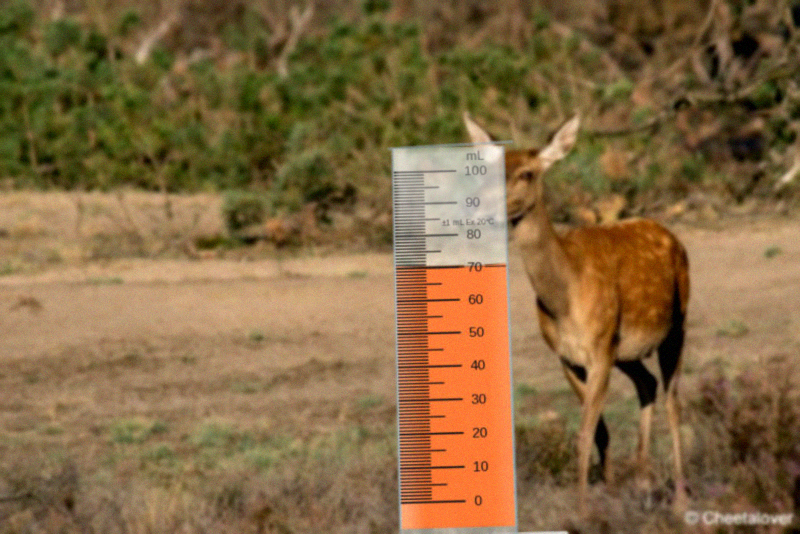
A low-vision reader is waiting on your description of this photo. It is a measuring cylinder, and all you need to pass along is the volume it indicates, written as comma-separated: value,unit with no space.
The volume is 70,mL
